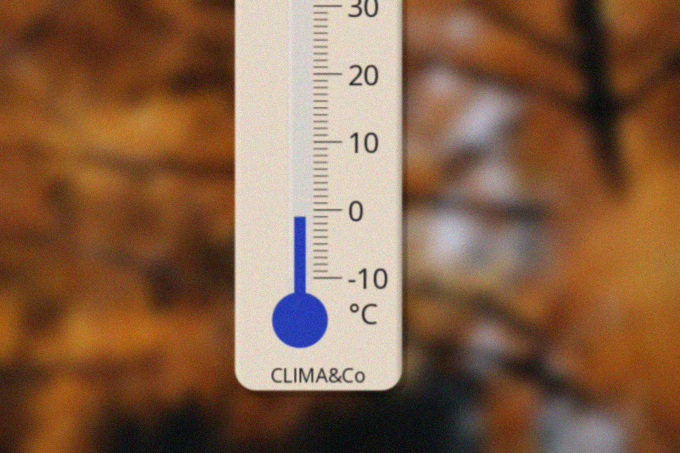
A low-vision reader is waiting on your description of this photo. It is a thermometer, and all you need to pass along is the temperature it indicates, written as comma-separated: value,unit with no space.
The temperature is -1,°C
